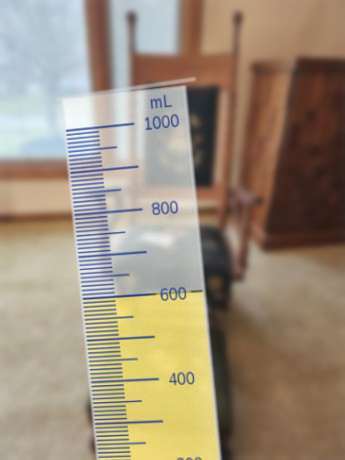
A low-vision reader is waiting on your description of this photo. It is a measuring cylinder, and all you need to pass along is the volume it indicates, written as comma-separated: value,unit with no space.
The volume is 600,mL
